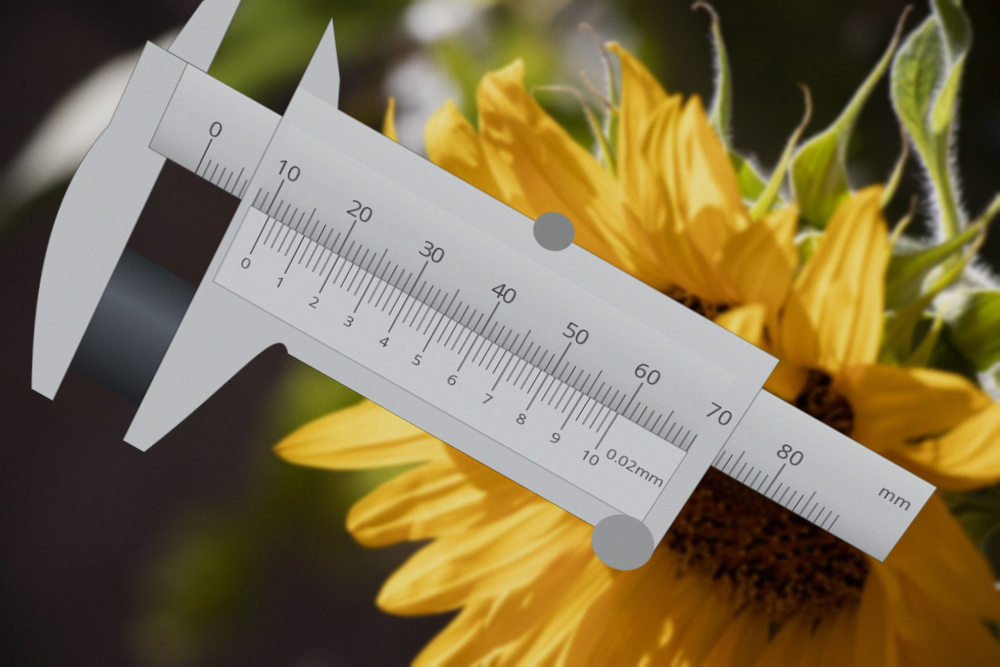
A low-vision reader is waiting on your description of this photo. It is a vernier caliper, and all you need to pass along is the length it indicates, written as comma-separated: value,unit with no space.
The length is 10.4,mm
